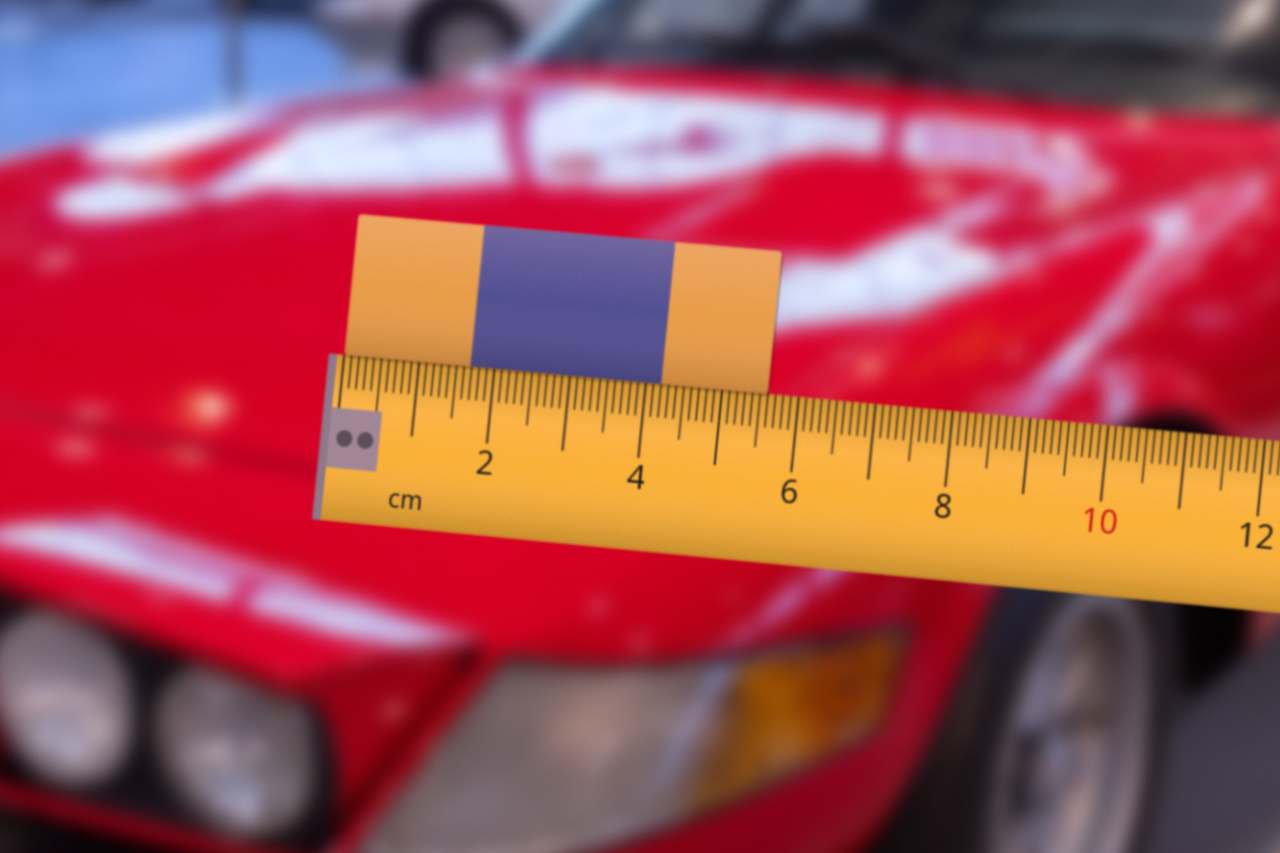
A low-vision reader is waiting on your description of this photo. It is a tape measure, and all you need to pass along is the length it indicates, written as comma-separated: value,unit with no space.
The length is 5.6,cm
